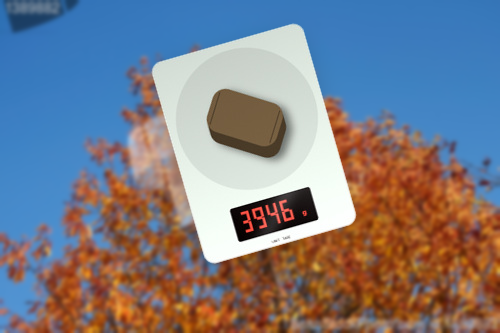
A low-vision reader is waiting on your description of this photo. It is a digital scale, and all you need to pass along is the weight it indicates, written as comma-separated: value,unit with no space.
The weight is 3946,g
